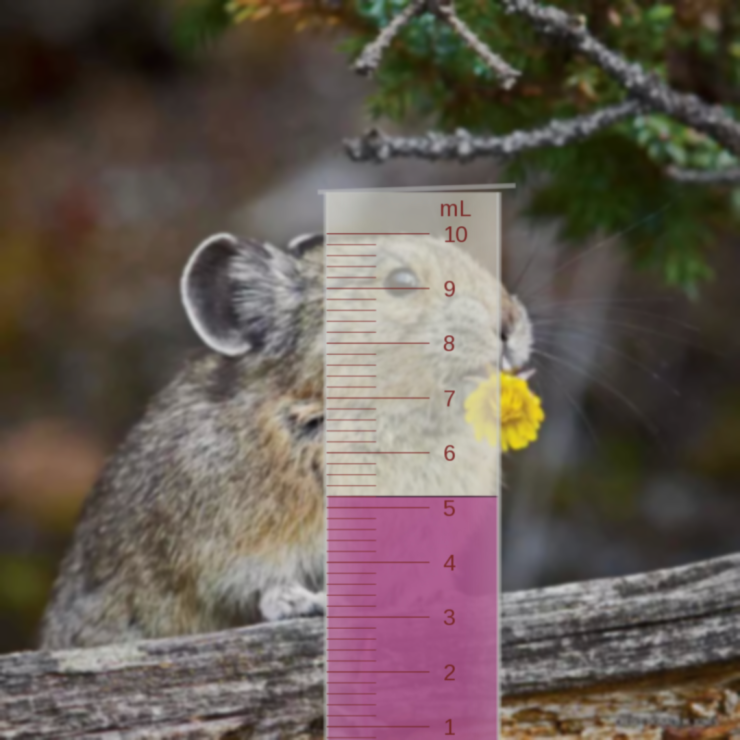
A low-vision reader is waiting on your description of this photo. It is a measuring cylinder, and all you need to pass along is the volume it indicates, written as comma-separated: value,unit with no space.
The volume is 5.2,mL
